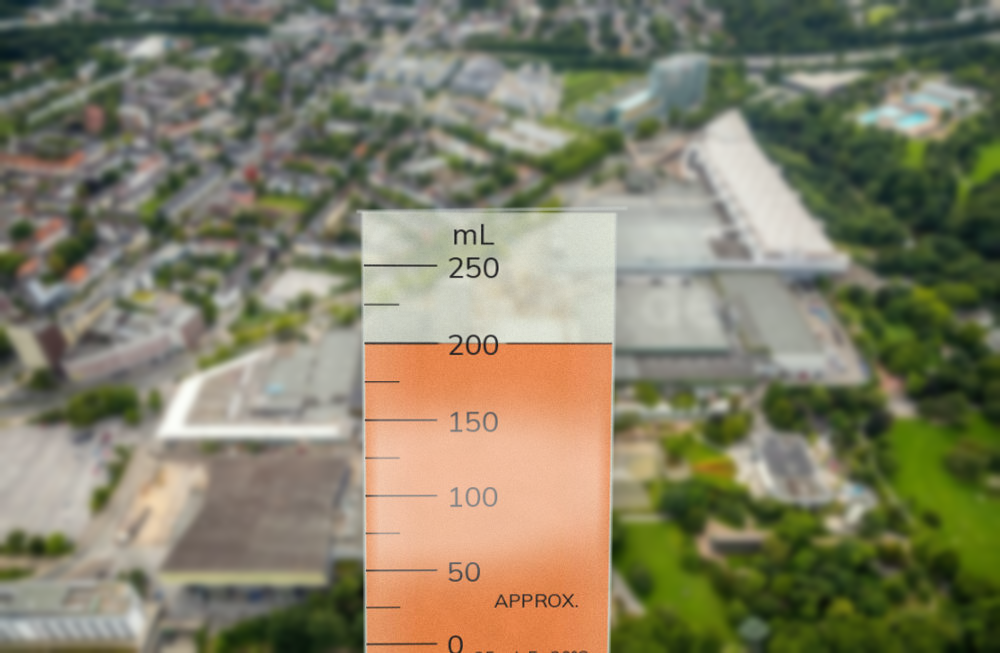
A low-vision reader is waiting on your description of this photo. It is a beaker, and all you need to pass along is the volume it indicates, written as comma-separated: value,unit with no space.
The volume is 200,mL
